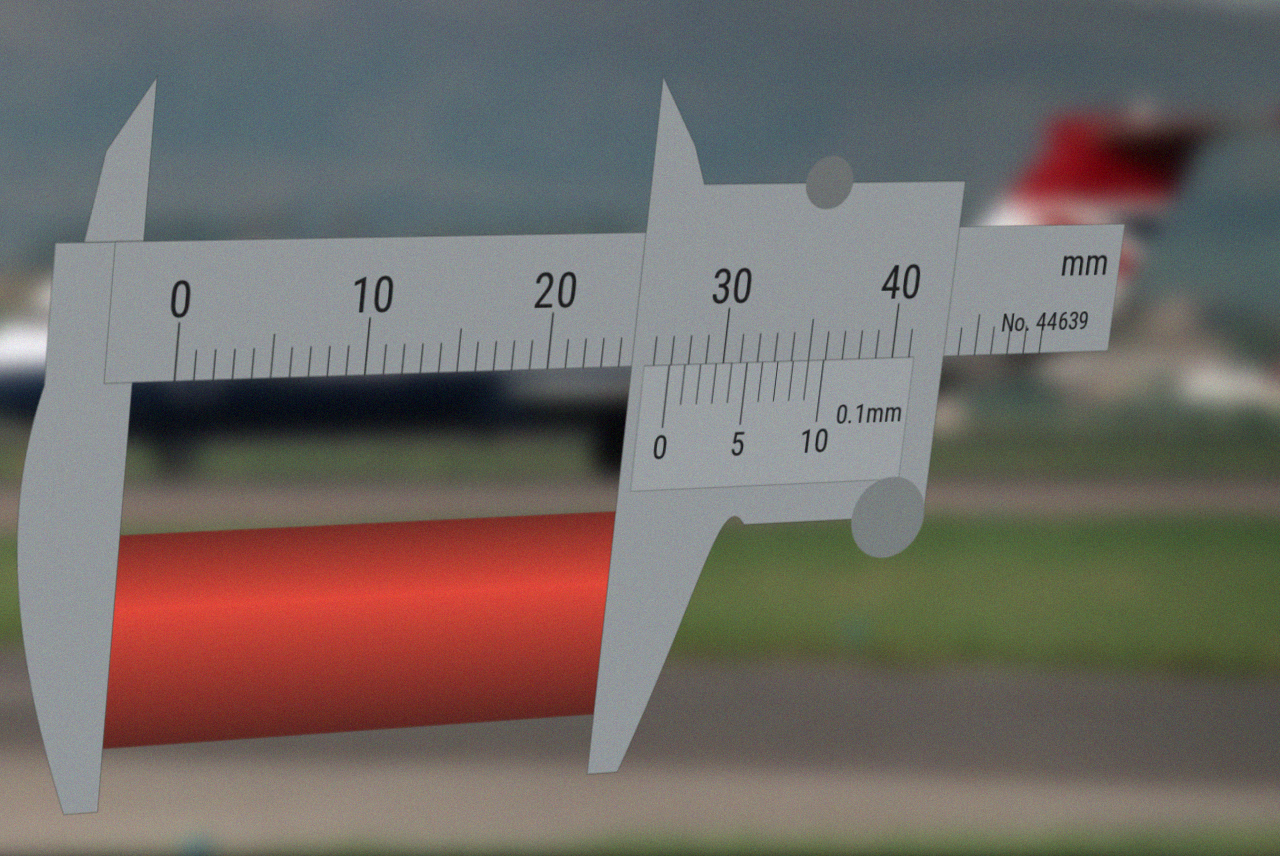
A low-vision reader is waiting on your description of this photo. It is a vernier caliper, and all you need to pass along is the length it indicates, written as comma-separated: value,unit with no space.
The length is 26.9,mm
